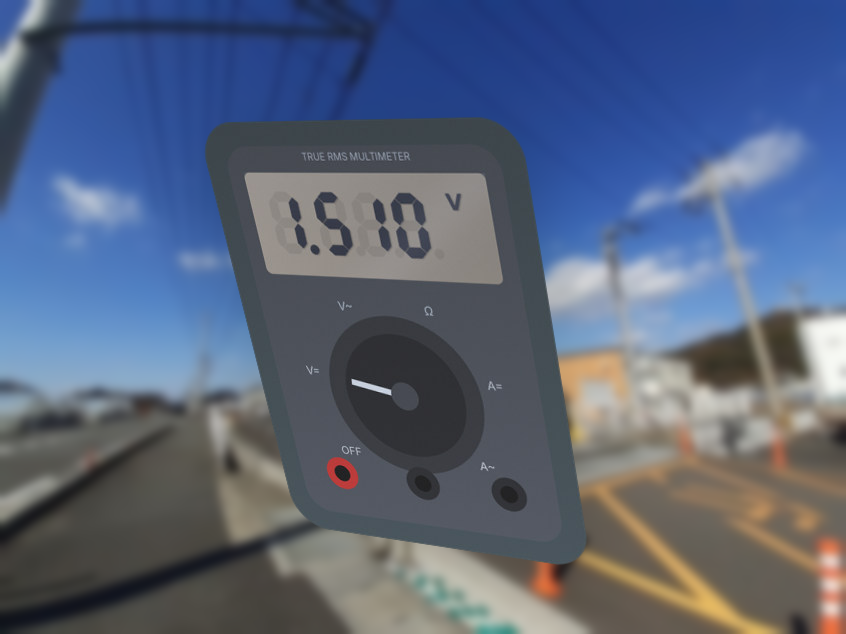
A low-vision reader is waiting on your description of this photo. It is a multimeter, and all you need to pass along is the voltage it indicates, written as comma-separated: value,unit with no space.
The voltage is 1.510,V
